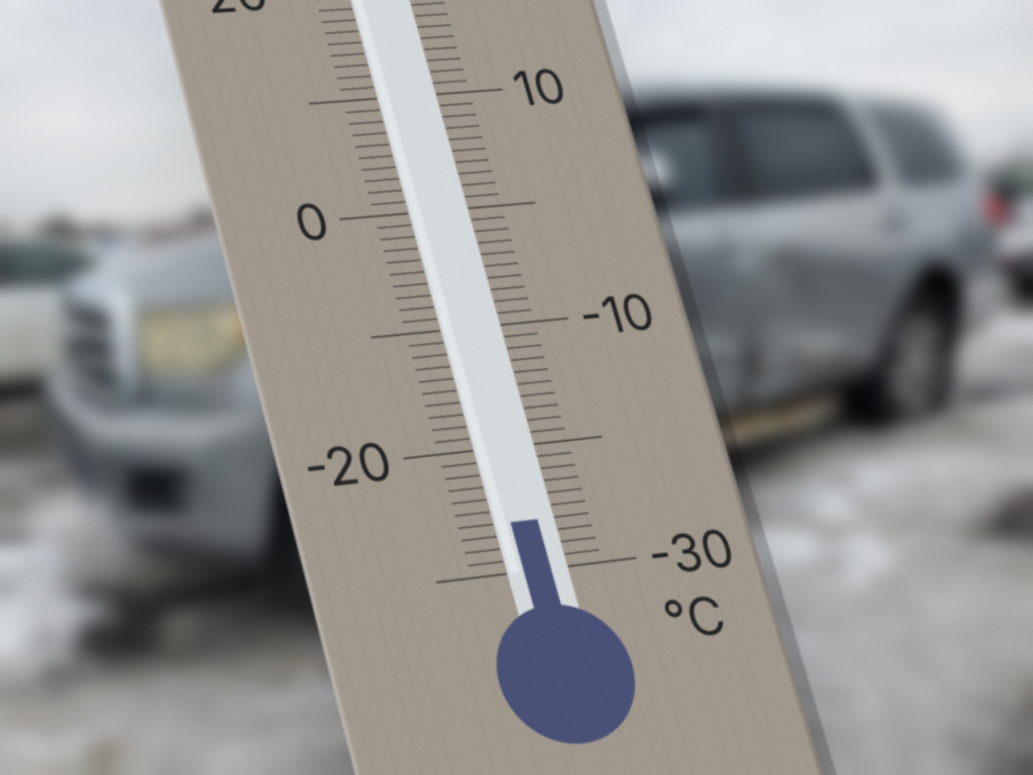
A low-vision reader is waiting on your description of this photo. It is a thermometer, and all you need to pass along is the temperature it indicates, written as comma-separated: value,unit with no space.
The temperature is -26,°C
